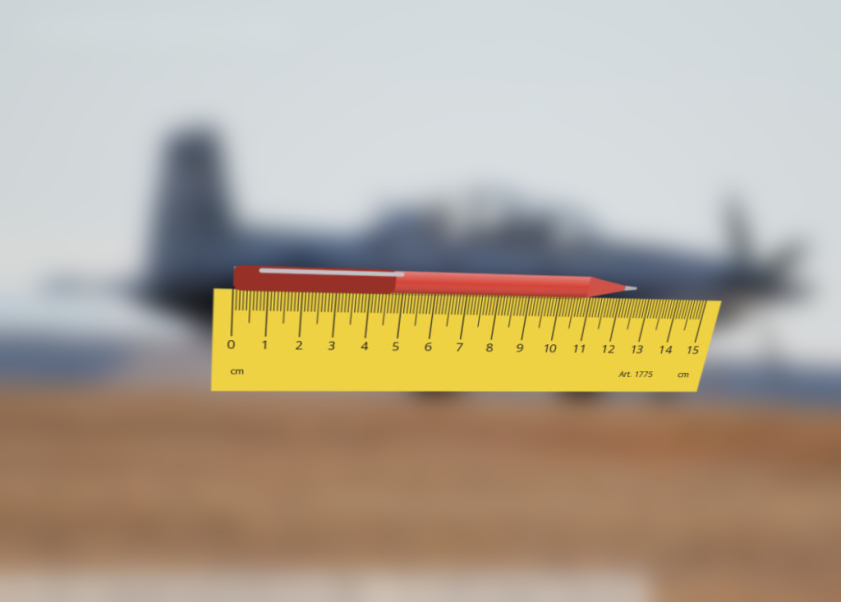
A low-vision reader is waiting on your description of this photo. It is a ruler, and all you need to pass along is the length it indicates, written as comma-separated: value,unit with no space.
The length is 12.5,cm
